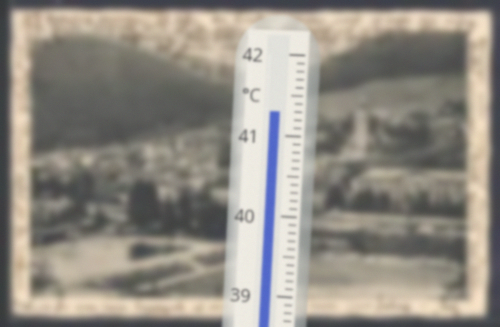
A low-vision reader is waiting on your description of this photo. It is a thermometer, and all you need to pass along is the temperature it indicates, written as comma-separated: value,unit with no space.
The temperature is 41.3,°C
